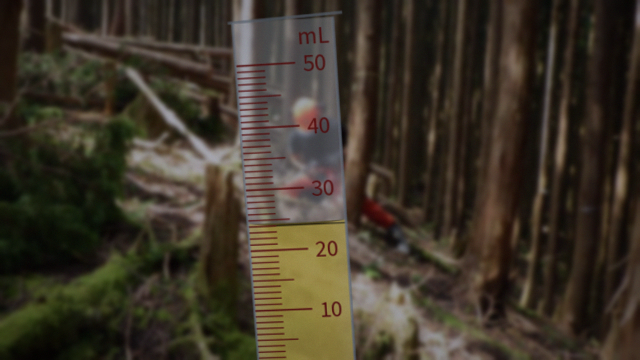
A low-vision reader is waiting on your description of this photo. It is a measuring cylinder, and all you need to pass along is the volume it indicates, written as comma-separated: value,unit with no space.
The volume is 24,mL
